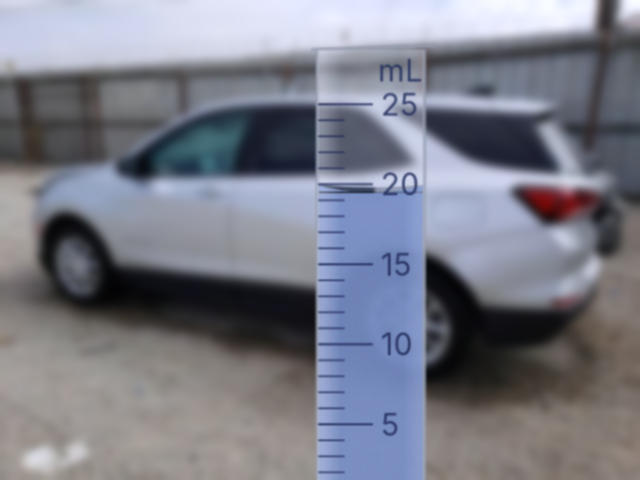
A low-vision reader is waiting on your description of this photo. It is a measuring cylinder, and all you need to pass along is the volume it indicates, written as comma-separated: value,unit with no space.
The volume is 19.5,mL
